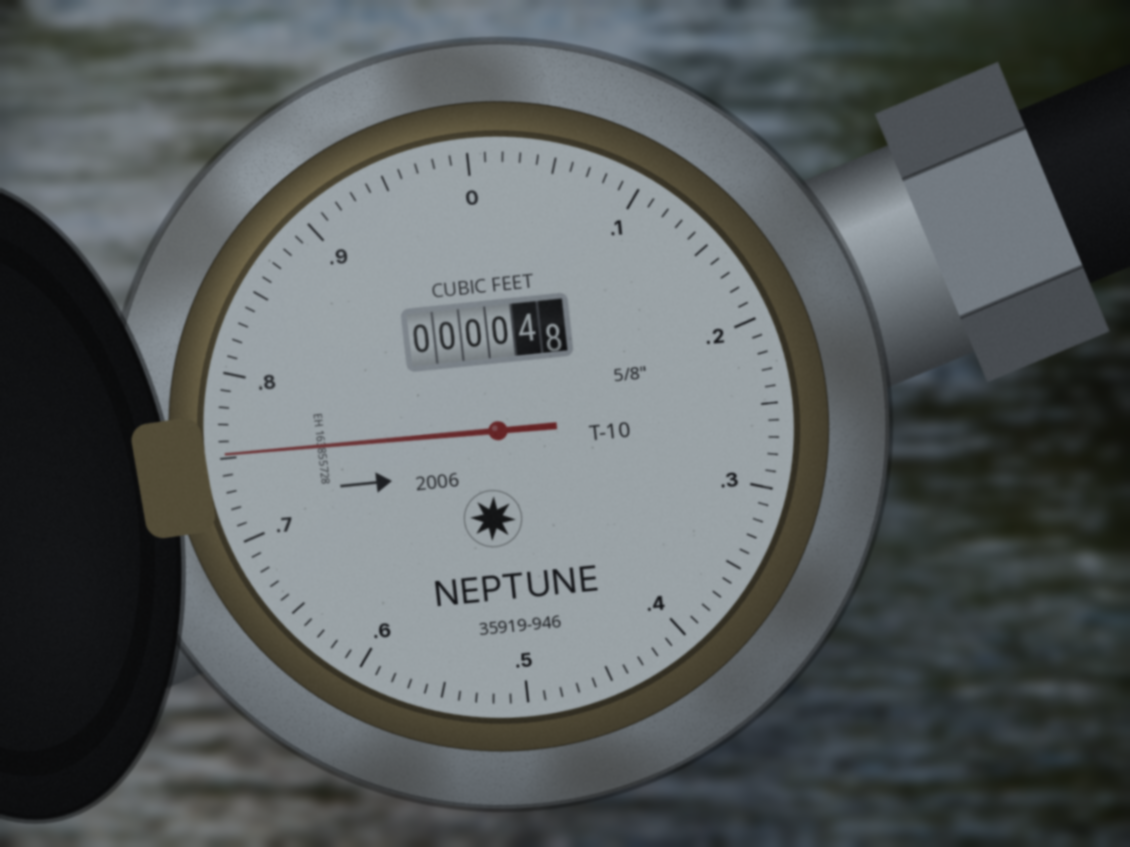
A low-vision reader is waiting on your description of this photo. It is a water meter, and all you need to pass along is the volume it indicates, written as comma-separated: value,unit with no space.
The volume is 47.75,ft³
